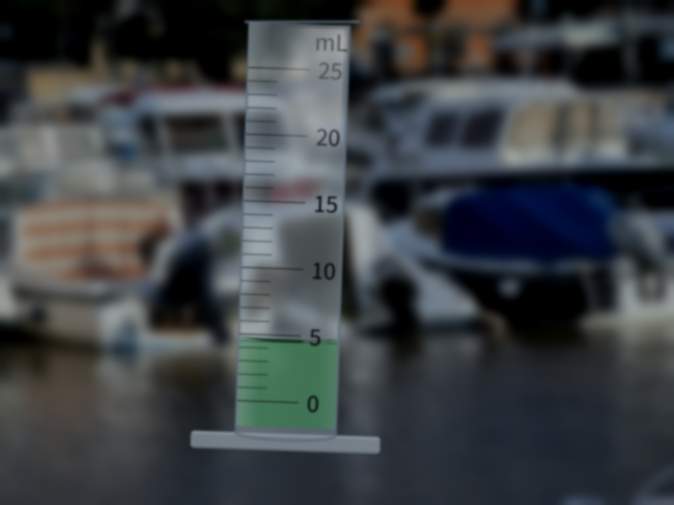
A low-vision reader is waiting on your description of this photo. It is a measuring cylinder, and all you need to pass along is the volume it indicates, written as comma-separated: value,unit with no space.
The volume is 4.5,mL
